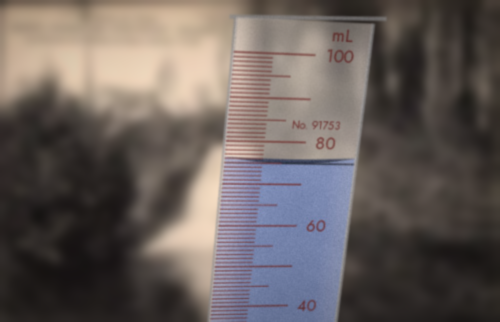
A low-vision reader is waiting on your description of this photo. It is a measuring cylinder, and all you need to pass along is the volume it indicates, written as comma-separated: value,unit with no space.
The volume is 75,mL
